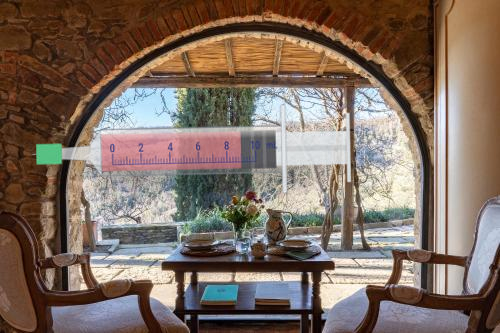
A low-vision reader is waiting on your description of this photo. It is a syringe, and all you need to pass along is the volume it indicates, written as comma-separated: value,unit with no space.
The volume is 9,mL
